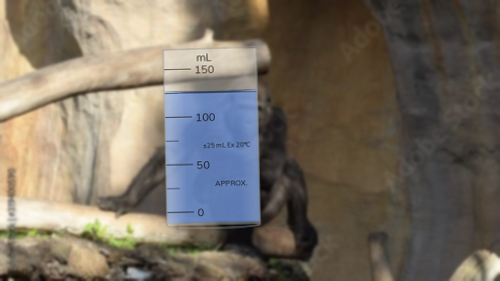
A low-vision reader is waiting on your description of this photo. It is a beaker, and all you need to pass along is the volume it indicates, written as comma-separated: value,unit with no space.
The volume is 125,mL
